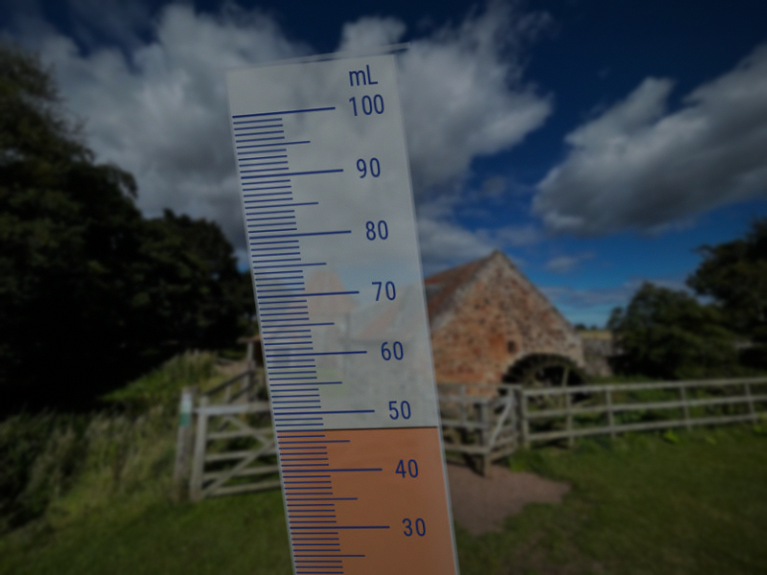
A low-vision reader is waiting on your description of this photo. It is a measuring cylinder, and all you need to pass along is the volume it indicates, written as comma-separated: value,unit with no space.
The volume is 47,mL
